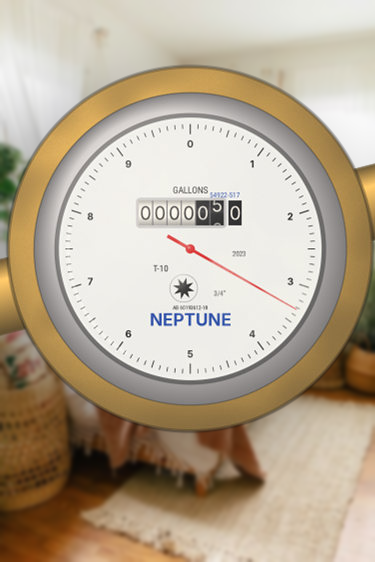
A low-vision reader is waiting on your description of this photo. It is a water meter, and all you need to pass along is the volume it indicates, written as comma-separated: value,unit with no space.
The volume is 53.3,gal
